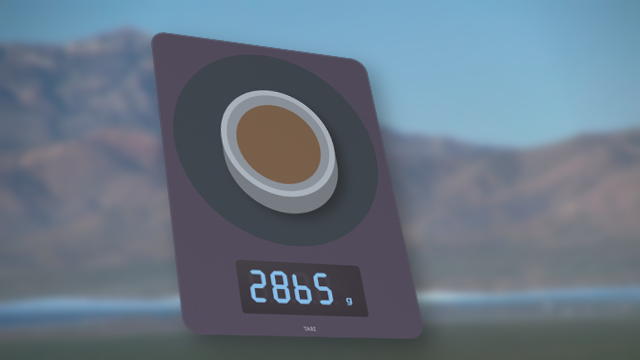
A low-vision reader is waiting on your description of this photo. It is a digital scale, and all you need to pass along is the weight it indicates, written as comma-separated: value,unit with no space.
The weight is 2865,g
